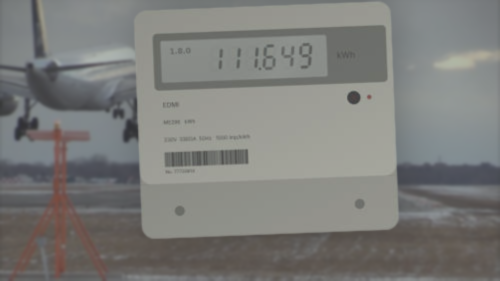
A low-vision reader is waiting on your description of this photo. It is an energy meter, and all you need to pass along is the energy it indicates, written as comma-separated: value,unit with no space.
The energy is 111.649,kWh
